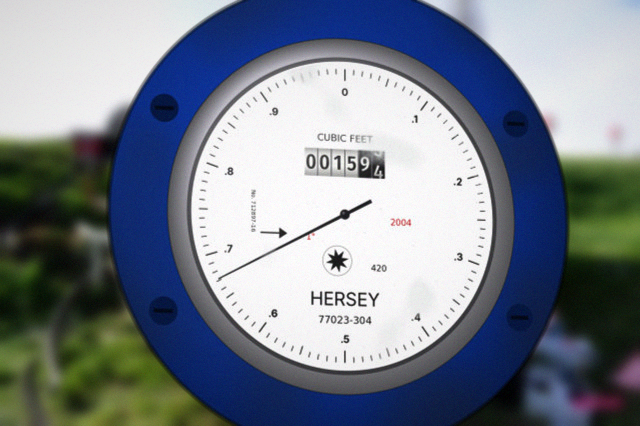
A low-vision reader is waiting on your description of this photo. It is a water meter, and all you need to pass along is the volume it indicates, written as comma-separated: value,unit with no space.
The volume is 1593.67,ft³
